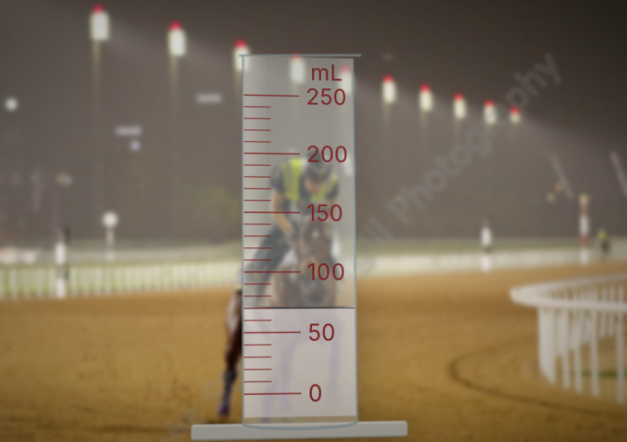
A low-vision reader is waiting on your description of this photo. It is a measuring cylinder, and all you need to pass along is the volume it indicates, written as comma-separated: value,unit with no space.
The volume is 70,mL
